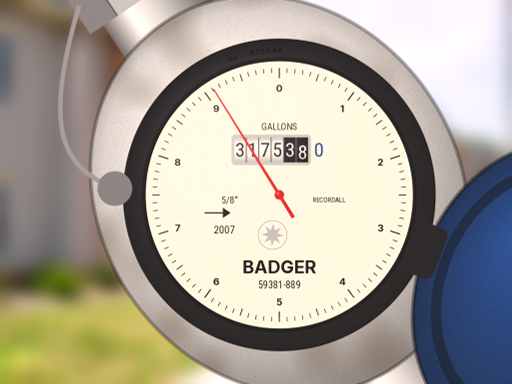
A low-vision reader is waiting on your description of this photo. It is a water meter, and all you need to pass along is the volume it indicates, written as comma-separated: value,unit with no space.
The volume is 3175379.1,gal
